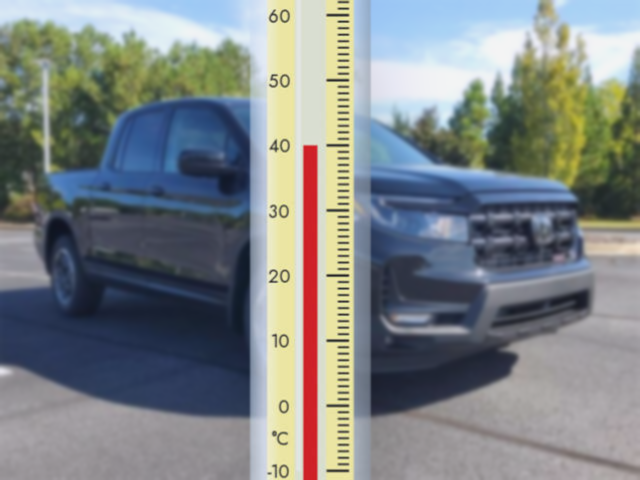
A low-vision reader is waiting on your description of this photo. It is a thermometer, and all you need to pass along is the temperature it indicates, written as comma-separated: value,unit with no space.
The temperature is 40,°C
